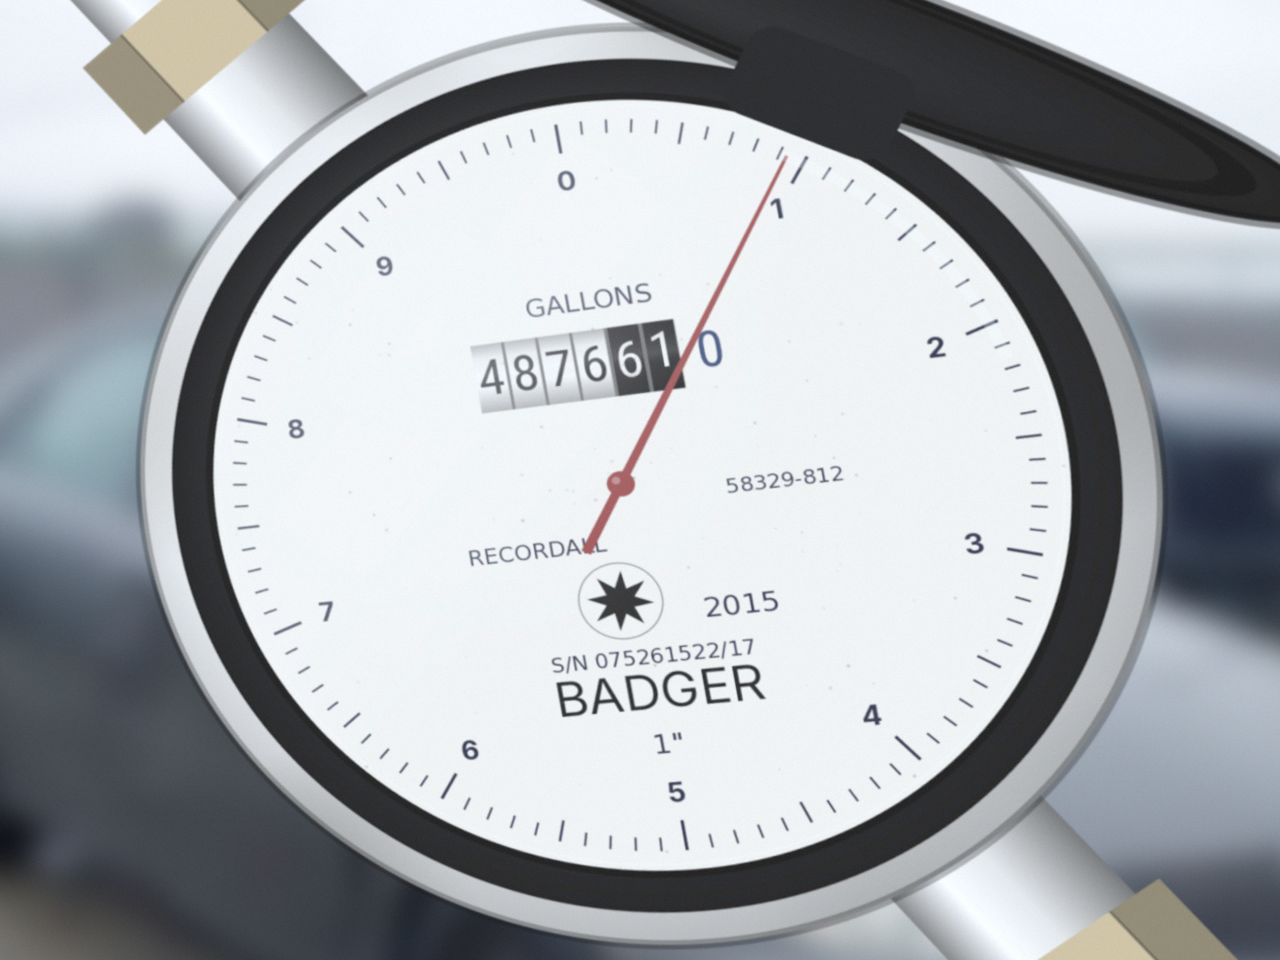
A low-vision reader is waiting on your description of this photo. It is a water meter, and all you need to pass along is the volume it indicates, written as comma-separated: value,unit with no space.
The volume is 4876610.9,gal
